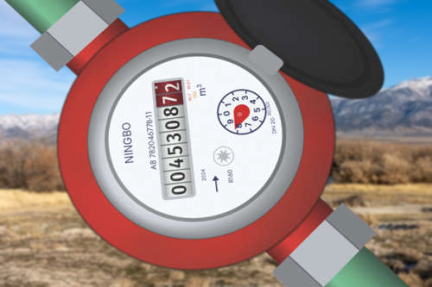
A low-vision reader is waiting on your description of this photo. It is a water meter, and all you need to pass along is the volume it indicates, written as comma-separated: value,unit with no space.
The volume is 45308.718,m³
